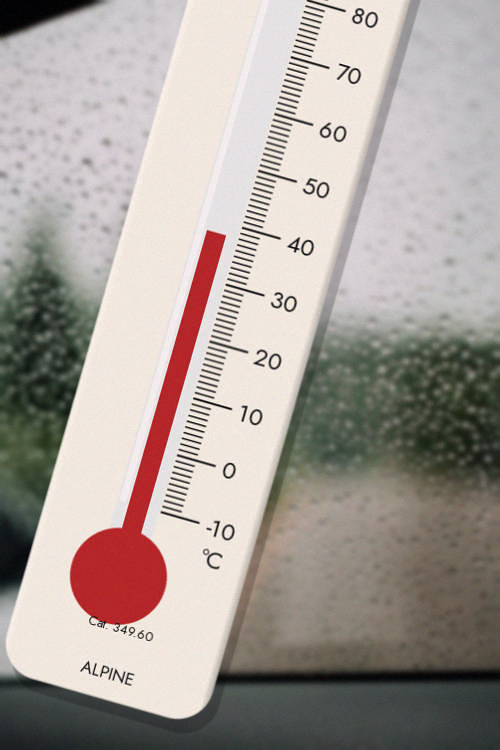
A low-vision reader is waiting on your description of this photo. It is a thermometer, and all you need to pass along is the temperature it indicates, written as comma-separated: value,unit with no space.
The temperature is 38,°C
